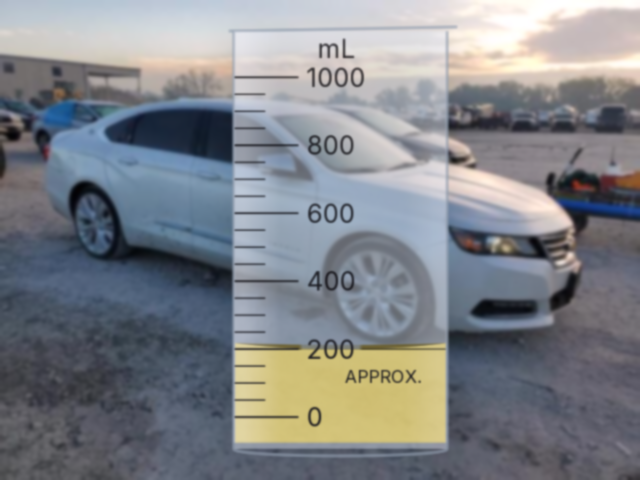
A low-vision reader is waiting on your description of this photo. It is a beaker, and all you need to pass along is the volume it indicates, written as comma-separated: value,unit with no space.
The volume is 200,mL
